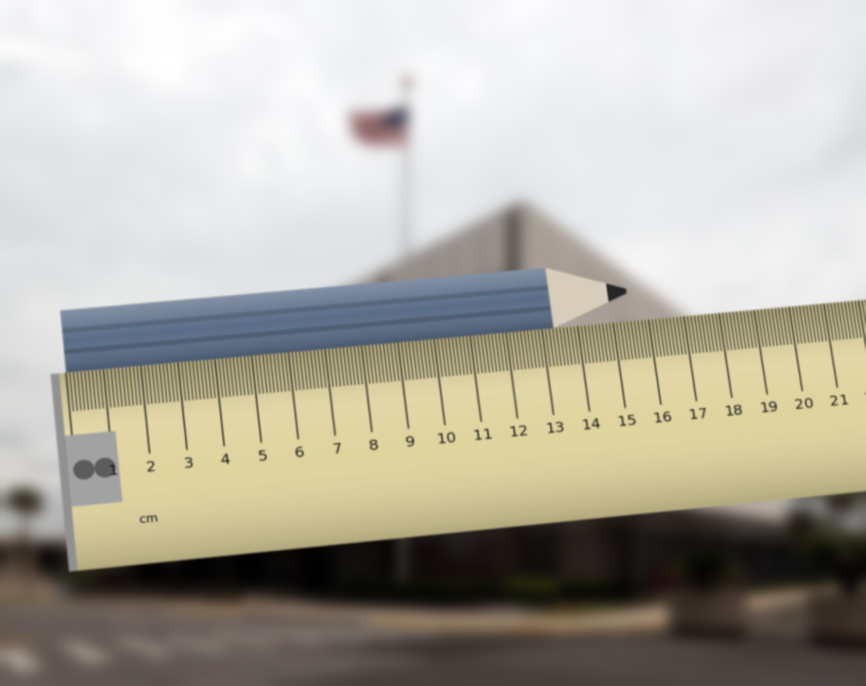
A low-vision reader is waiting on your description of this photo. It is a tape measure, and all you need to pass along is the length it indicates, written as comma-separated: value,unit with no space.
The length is 15.5,cm
